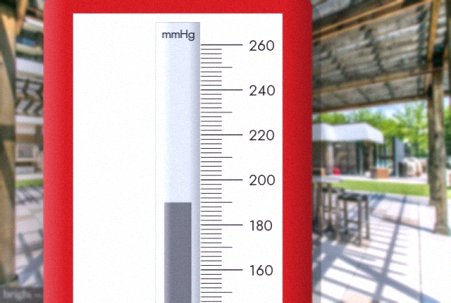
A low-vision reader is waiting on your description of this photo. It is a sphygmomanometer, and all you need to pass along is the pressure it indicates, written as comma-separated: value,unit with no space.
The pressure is 190,mmHg
